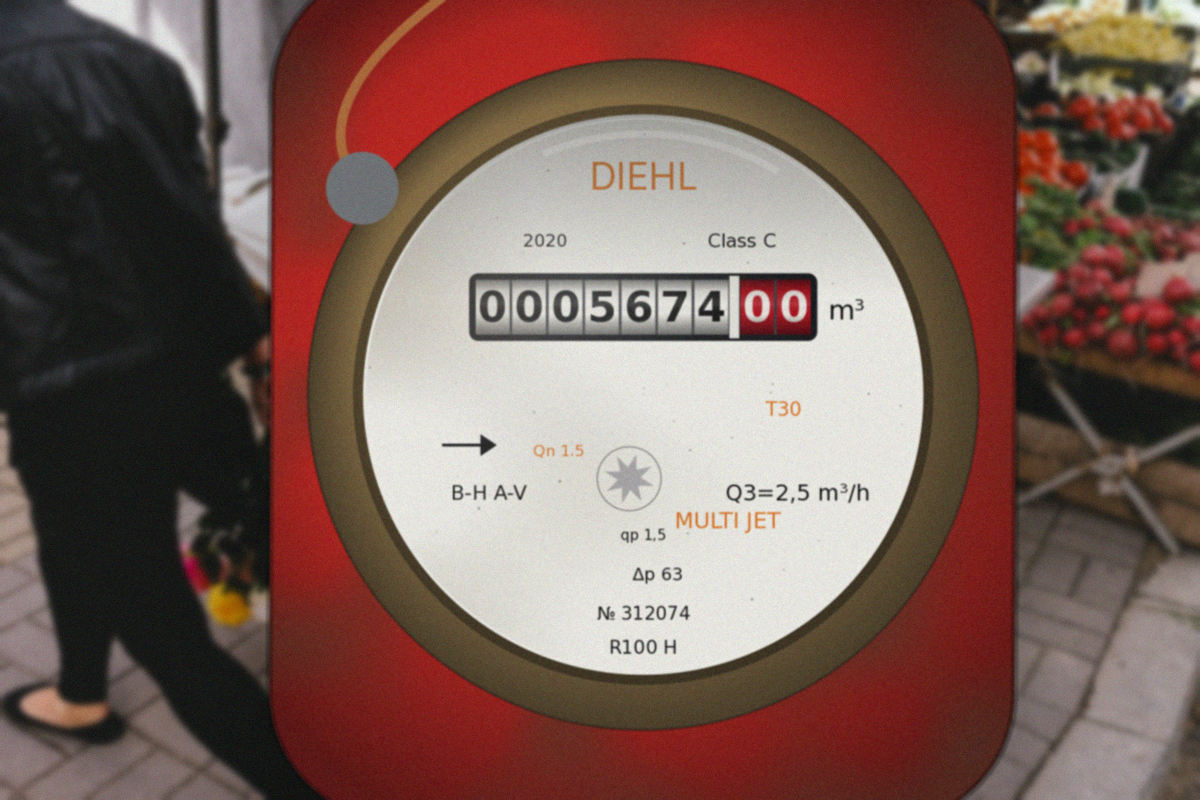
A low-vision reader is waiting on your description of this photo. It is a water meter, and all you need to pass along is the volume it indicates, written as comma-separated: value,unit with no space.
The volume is 5674.00,m³
